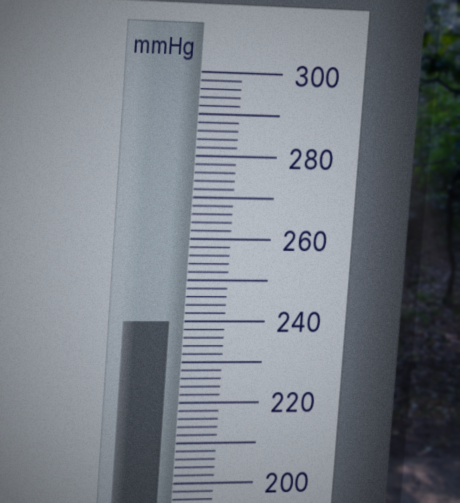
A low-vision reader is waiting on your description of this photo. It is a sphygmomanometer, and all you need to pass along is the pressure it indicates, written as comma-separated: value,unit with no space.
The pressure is 240,mmHg
